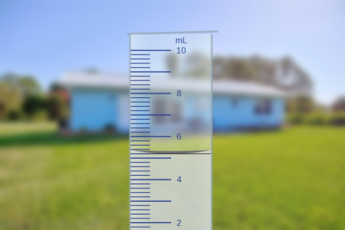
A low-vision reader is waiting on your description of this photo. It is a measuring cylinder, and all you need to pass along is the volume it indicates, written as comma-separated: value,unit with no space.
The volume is 5.2,mL
